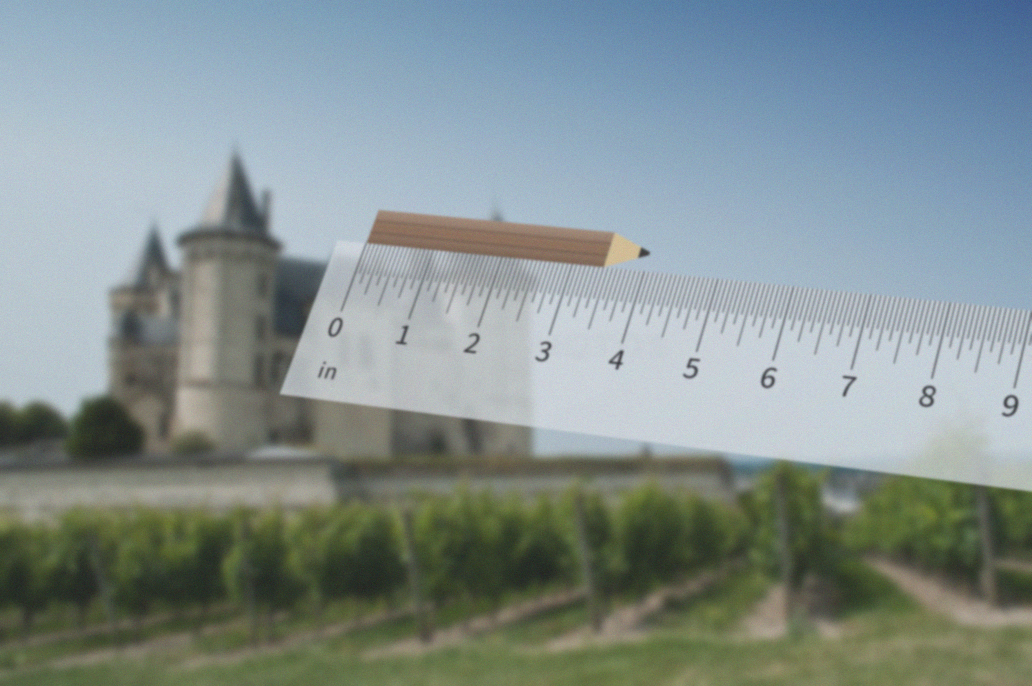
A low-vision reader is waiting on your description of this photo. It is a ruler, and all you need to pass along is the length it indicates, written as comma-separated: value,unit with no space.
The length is 4,in
